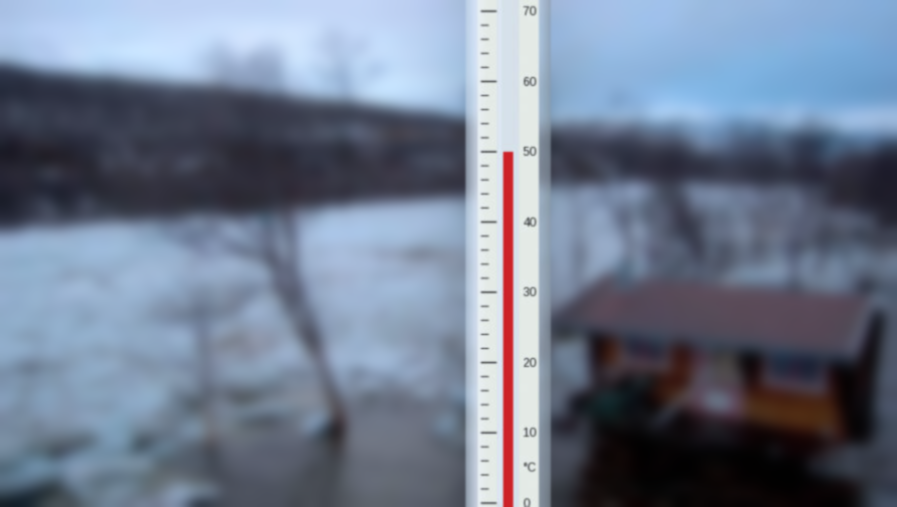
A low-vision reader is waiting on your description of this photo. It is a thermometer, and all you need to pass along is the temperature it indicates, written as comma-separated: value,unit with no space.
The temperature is 50,°C
